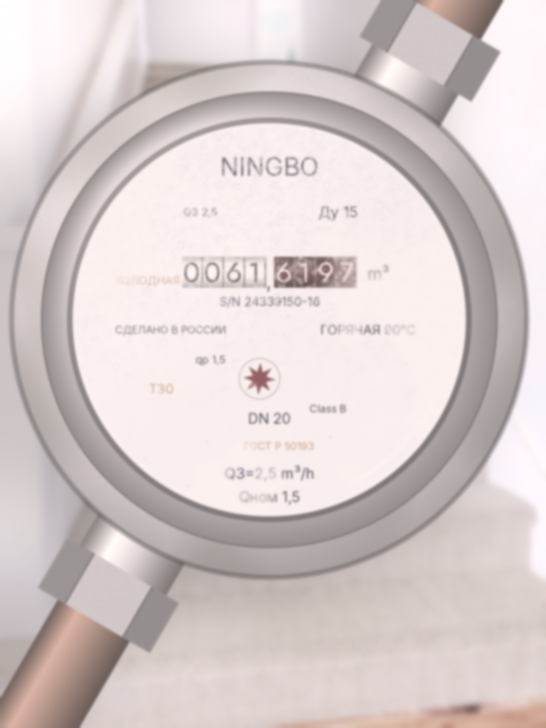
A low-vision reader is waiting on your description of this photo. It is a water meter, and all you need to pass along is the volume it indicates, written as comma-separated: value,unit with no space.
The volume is 61.6197,m³
